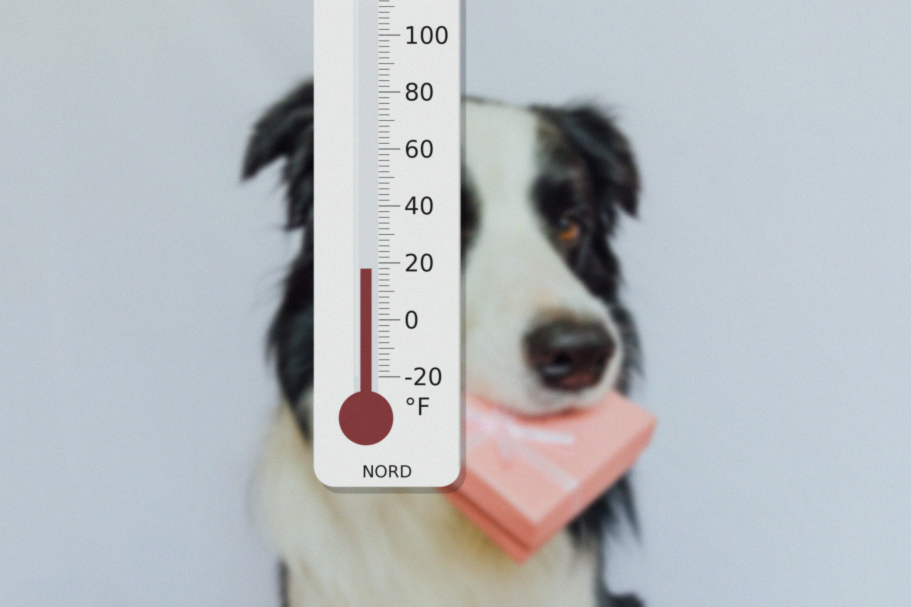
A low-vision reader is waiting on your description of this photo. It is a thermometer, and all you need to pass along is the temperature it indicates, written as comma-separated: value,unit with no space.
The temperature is 18,°F
